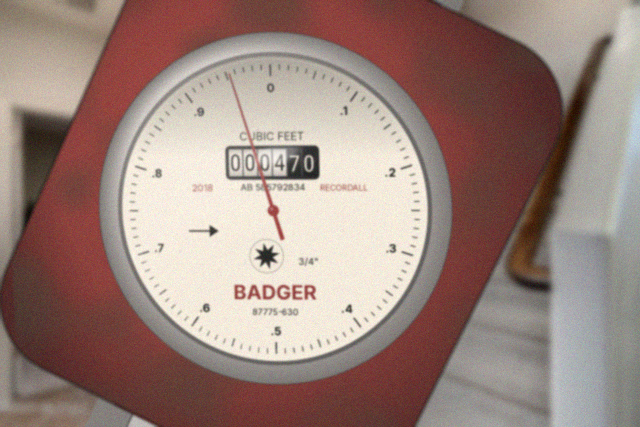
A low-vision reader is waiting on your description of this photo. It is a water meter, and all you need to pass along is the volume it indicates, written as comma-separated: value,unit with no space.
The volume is 469.95,ft³
